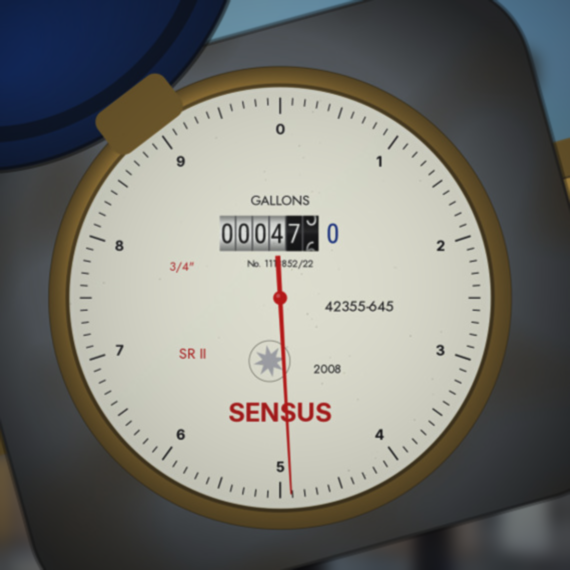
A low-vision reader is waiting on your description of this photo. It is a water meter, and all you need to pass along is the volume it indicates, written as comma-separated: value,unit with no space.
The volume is 4754.9,gal
